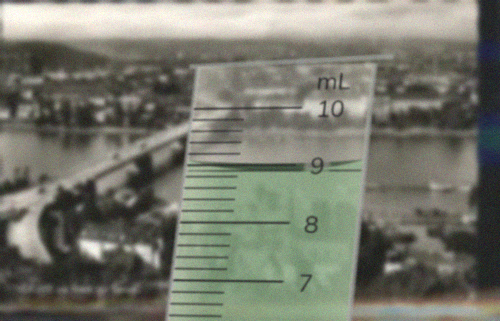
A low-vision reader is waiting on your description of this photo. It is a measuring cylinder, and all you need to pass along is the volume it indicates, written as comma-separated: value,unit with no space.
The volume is 8.9,mL
